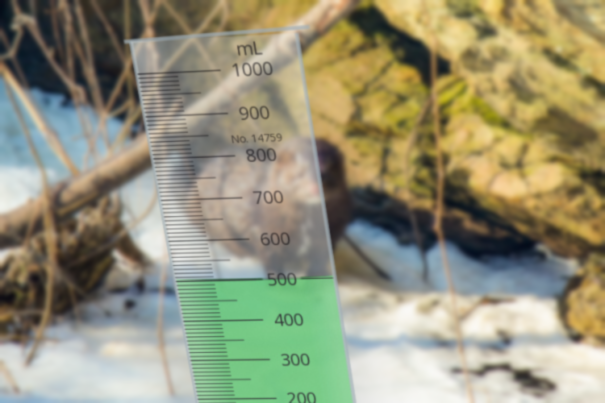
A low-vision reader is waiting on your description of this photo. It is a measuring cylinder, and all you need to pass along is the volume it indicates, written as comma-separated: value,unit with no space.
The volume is 500,mL
